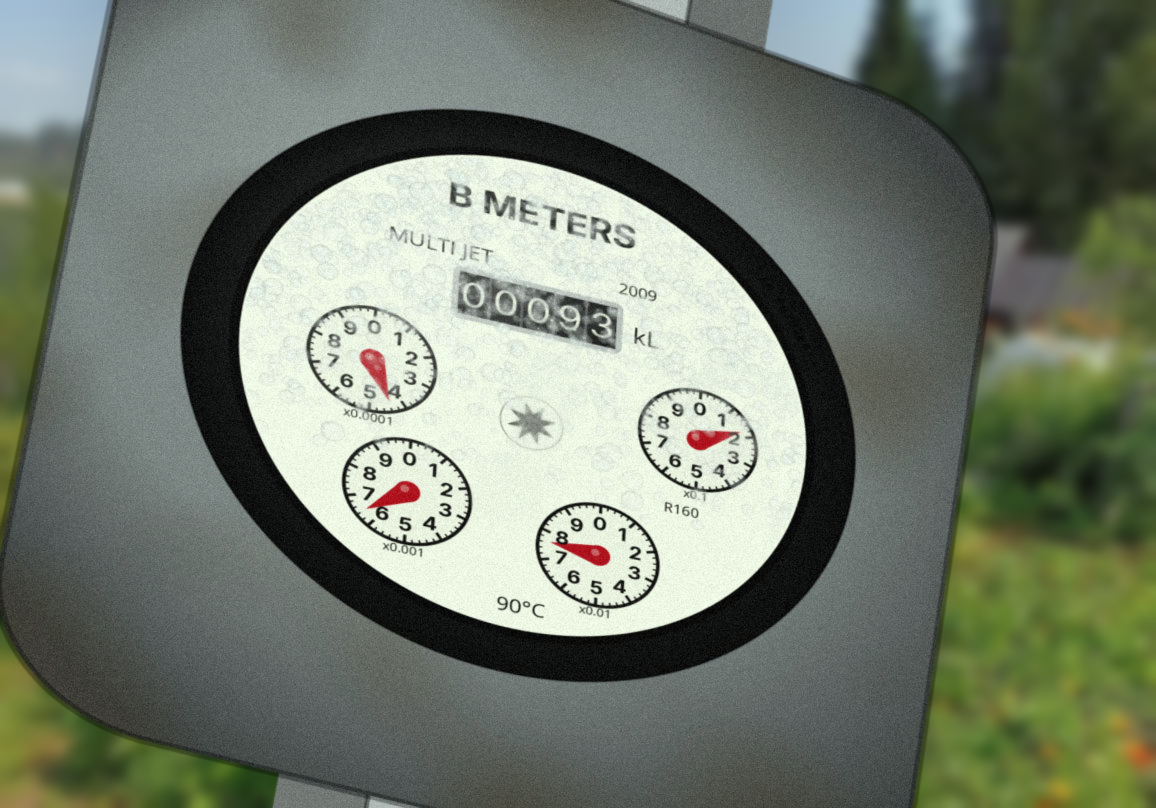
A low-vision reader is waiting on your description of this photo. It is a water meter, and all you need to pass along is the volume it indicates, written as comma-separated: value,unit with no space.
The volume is 93.1764,kL
